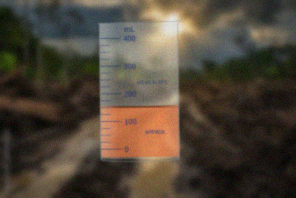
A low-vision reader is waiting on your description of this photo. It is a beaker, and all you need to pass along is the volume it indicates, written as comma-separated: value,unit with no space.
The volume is 150,mL
